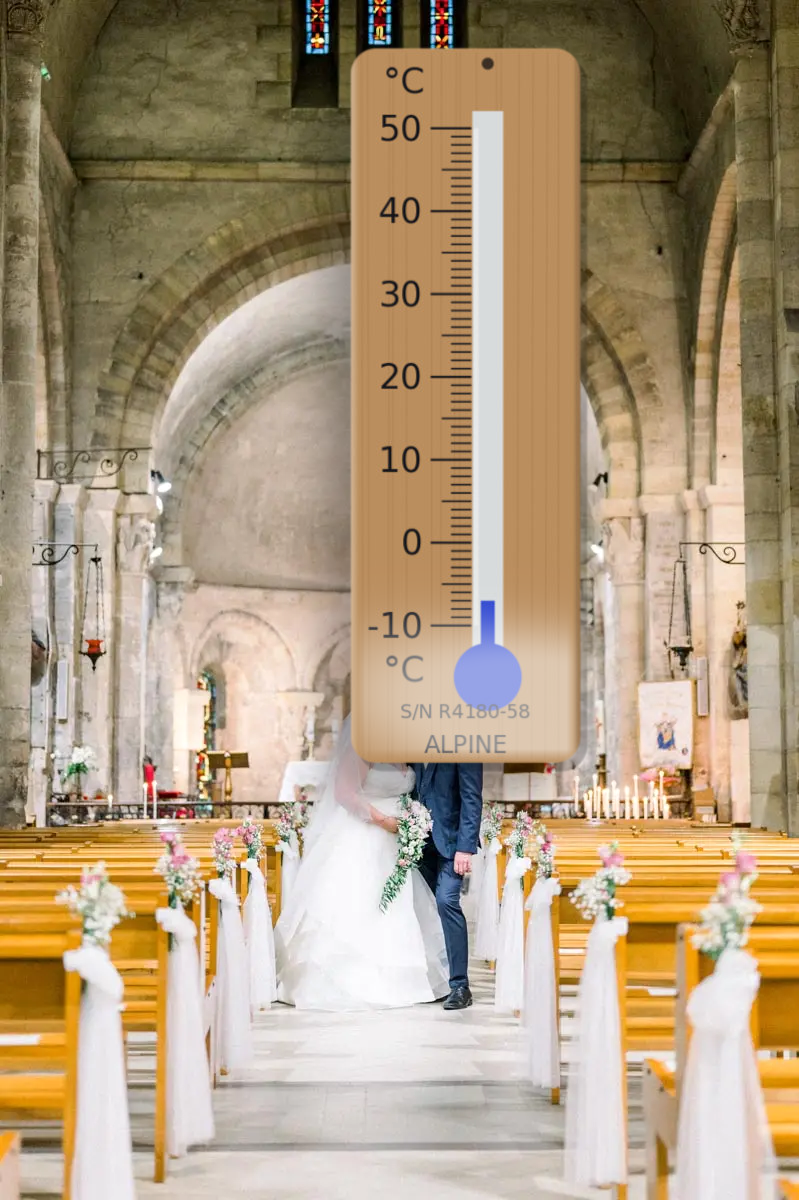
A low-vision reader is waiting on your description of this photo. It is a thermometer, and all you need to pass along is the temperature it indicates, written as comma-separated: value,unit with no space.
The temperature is -7,°C
